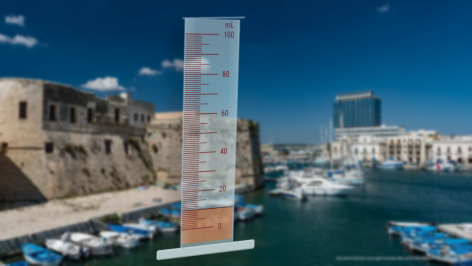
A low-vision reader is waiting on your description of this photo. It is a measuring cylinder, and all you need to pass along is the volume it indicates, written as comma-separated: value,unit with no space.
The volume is 10,mL
